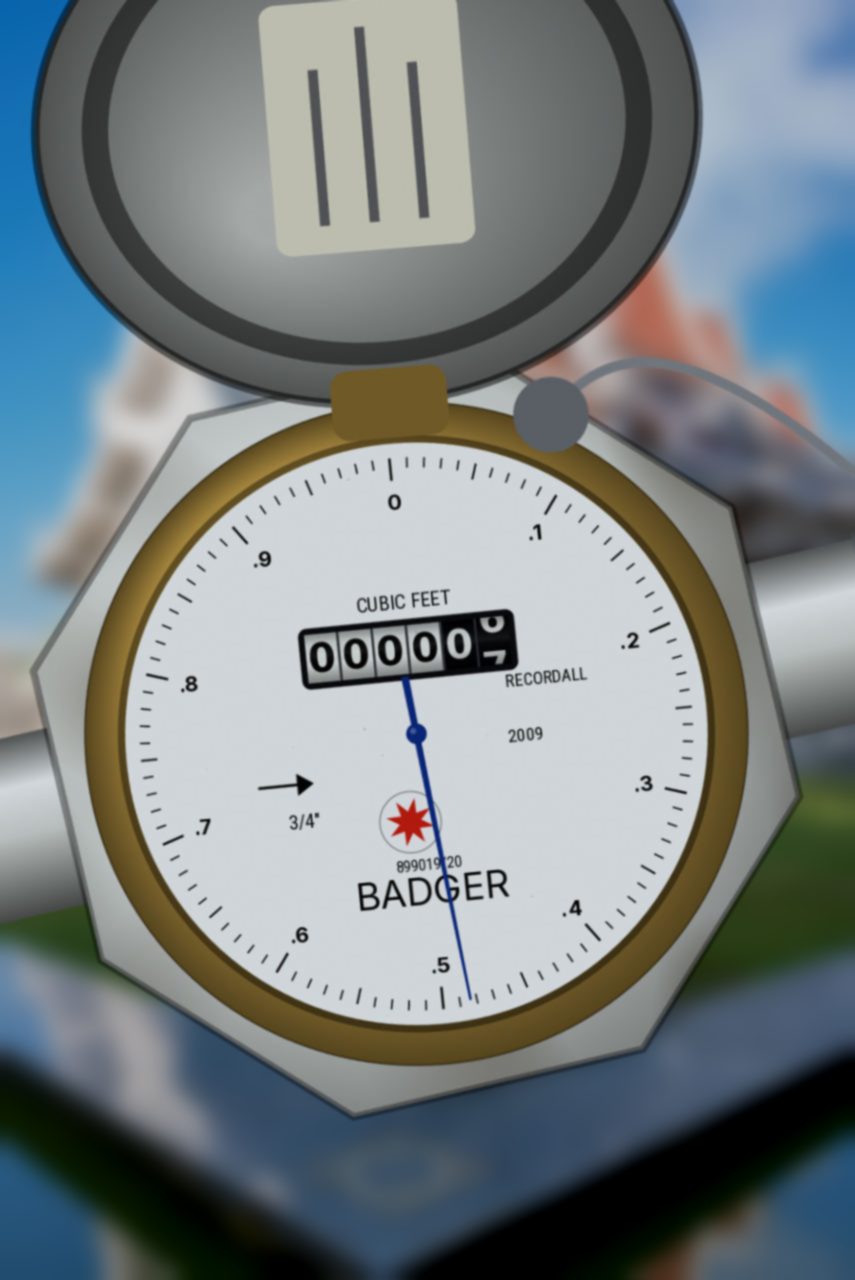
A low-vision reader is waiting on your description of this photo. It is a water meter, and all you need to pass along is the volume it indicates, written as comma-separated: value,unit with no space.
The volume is 6.48,ft³
